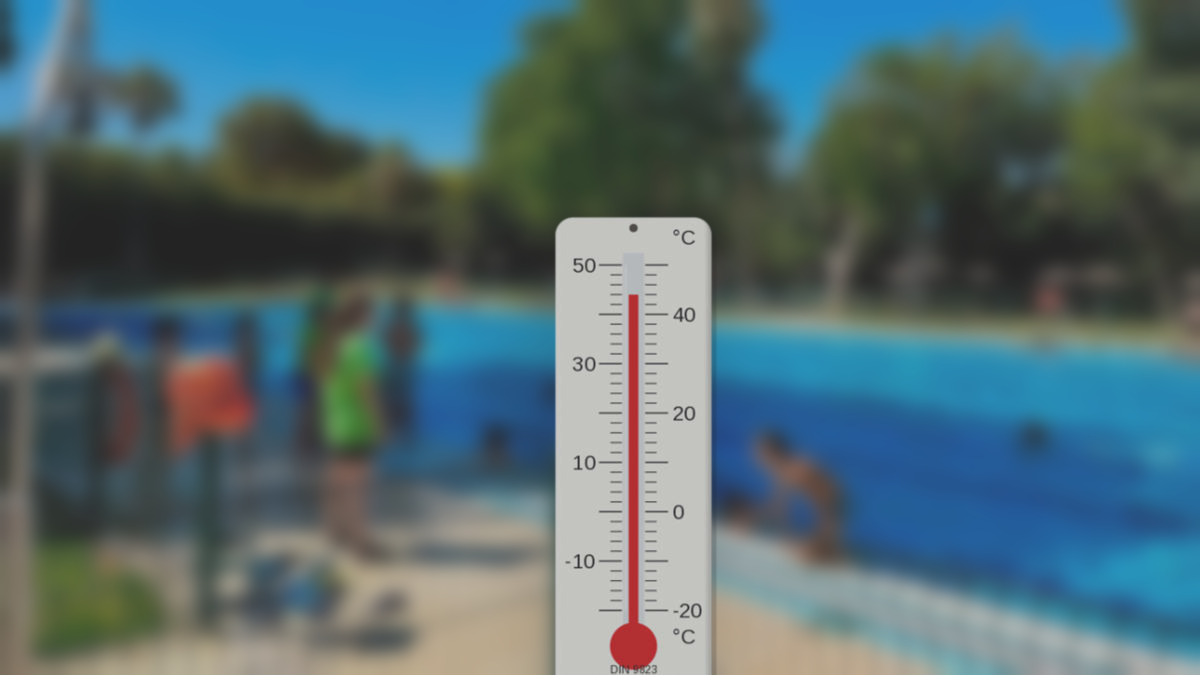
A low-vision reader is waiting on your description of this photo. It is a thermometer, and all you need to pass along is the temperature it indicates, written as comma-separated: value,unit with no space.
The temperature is 44,°C
